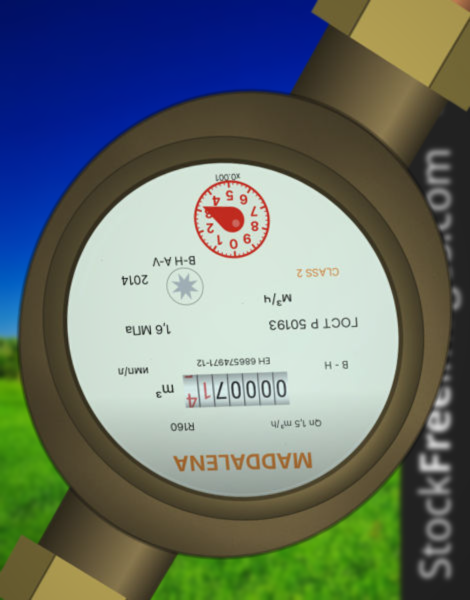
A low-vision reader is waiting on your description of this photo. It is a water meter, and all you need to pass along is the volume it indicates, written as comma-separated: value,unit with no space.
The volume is 7.143,m³
